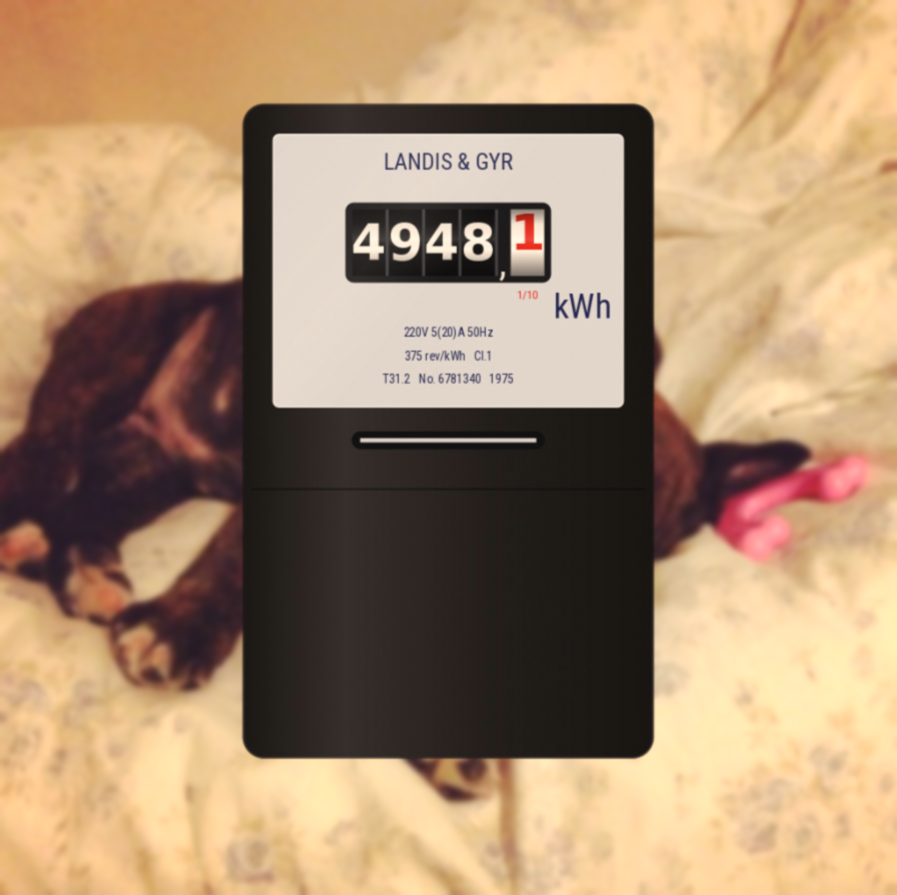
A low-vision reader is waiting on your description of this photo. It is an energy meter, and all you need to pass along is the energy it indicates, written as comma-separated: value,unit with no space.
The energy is 4948.1,kWh
